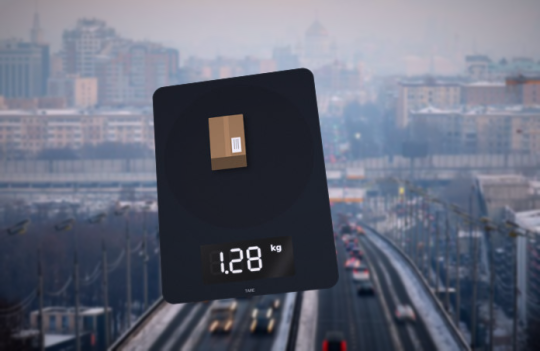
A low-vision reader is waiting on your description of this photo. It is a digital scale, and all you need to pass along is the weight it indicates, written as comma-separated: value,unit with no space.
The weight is 1.28,kg
